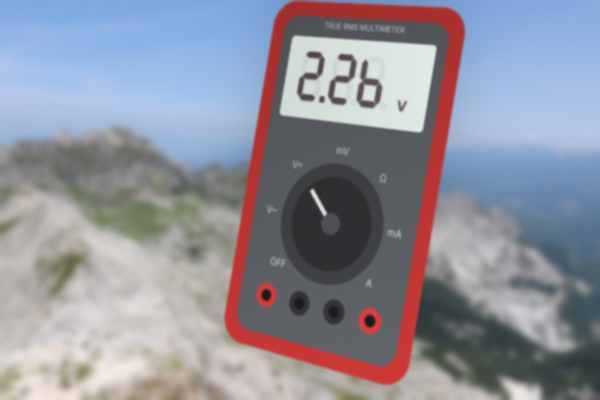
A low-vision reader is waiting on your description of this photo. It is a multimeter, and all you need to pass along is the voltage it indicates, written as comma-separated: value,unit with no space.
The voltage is 2.26,V
